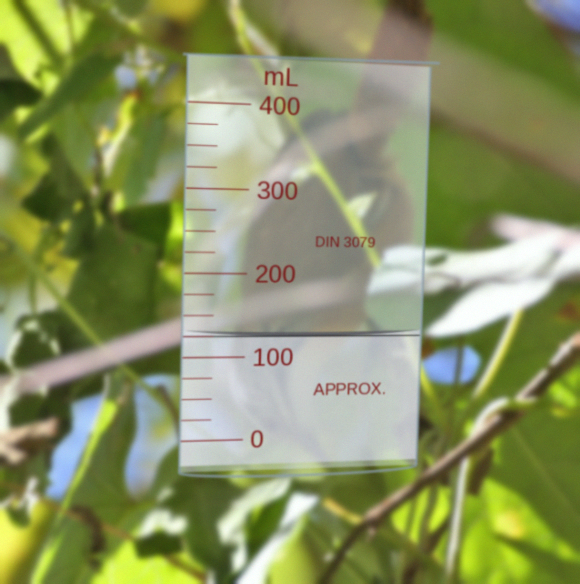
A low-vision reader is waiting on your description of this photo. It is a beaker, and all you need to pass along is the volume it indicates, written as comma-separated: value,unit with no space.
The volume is 125,mL
